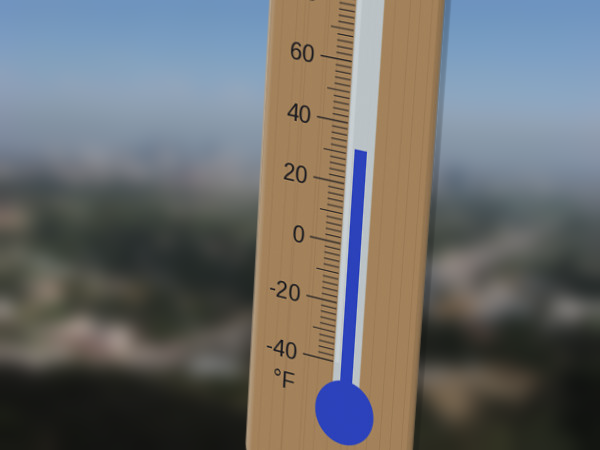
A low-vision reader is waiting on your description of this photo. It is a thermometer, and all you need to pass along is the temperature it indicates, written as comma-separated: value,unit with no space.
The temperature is 32,°F
